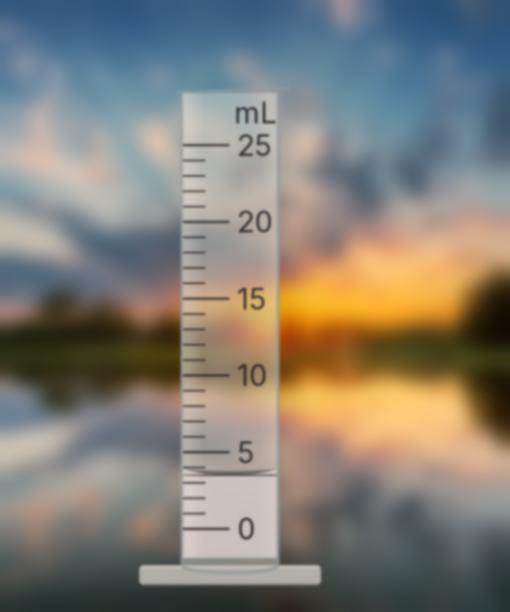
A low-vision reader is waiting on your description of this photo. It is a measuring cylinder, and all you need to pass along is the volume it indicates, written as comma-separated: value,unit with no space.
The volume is 3.5,mL
